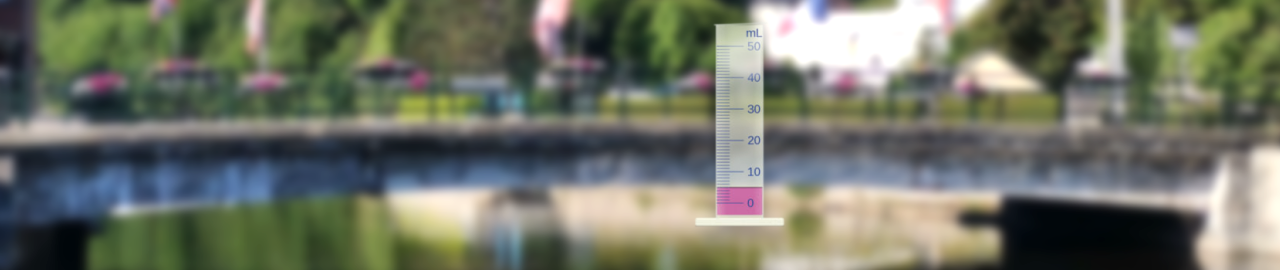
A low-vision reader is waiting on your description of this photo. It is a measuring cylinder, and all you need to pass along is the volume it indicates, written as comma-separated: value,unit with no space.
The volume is 5,mL
